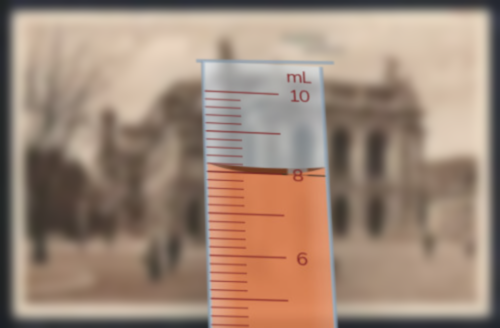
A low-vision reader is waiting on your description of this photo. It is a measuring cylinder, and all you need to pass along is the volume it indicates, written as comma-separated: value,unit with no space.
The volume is 8,mL
